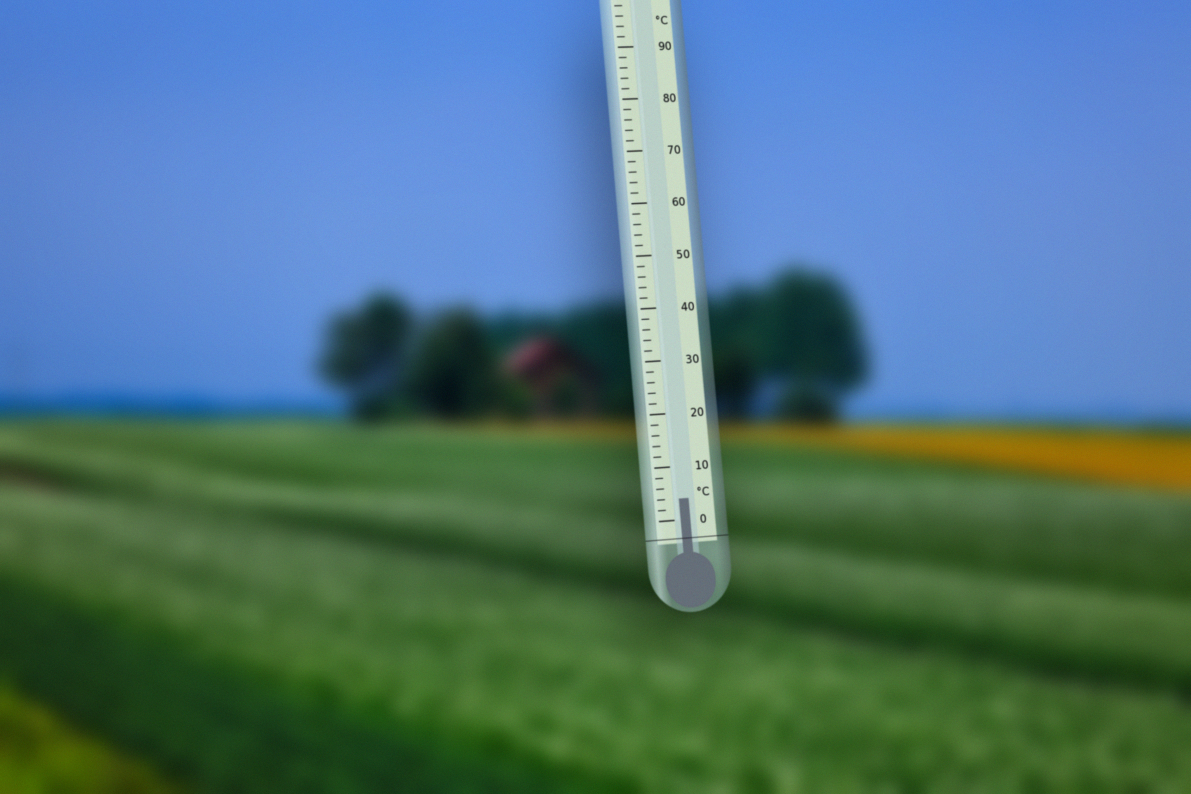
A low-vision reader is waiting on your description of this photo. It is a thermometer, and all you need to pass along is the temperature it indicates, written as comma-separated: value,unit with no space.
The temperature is 4,°C
